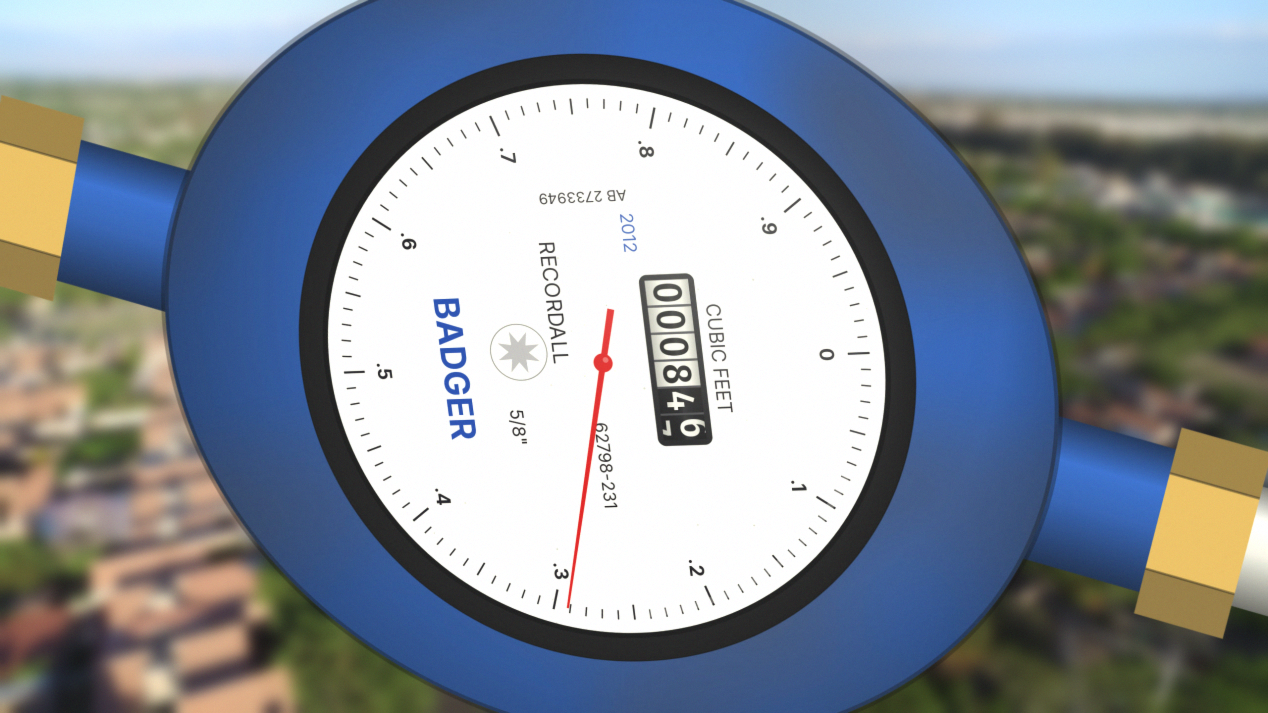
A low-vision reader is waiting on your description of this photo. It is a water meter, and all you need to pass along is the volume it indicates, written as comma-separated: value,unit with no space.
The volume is 846.29,ft³
